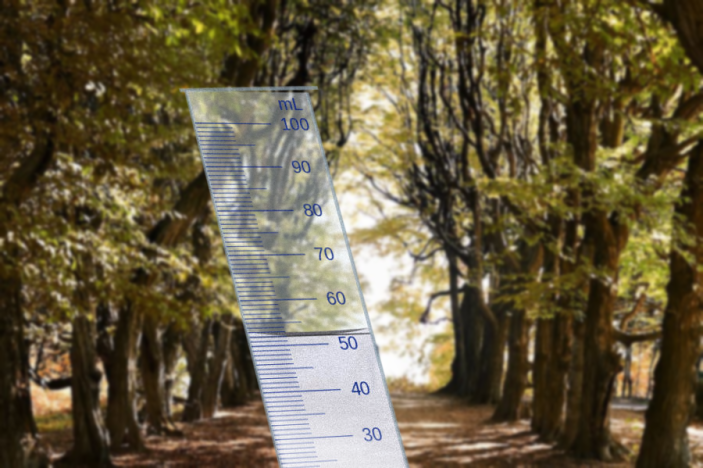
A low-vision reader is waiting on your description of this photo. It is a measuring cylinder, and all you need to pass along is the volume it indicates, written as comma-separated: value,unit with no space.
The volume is 52,mL
